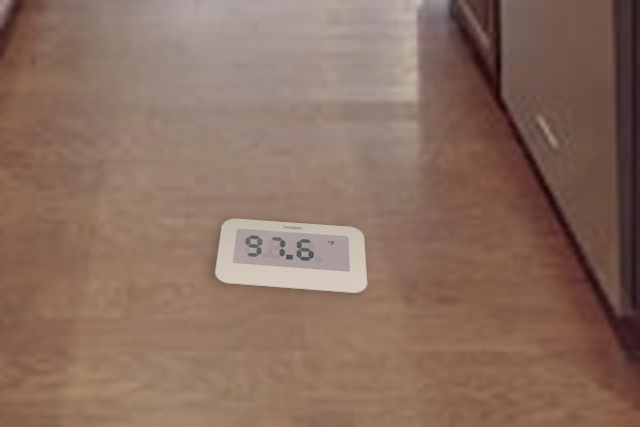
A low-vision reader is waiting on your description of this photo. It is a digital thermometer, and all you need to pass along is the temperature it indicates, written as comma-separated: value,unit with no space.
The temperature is 97.6,°F
